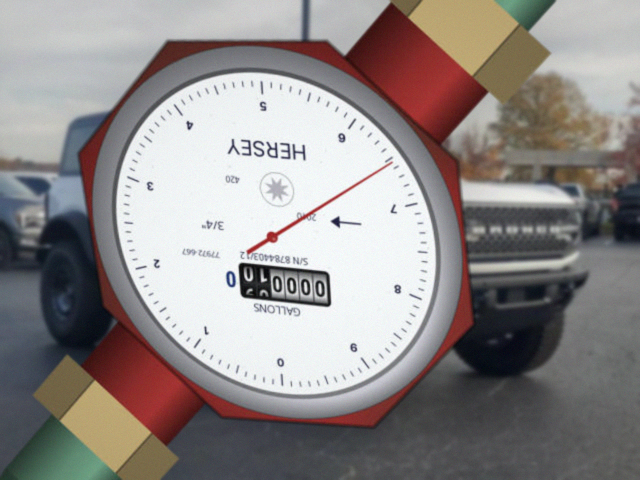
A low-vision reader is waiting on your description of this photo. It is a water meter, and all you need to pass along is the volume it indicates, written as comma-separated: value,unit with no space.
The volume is 96.5,gal
